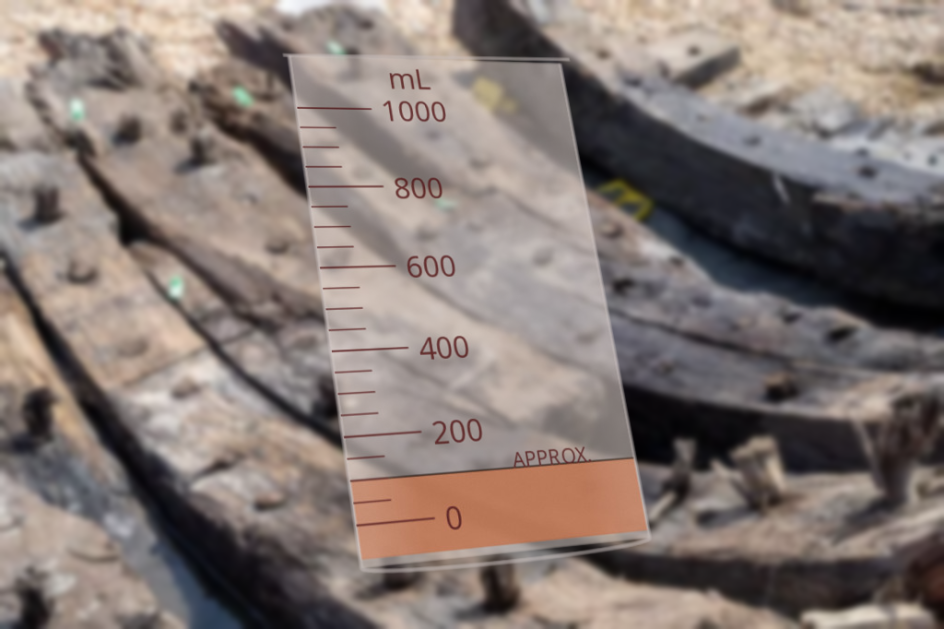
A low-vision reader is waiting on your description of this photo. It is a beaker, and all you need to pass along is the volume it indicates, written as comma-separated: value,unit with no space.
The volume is 100,mL
